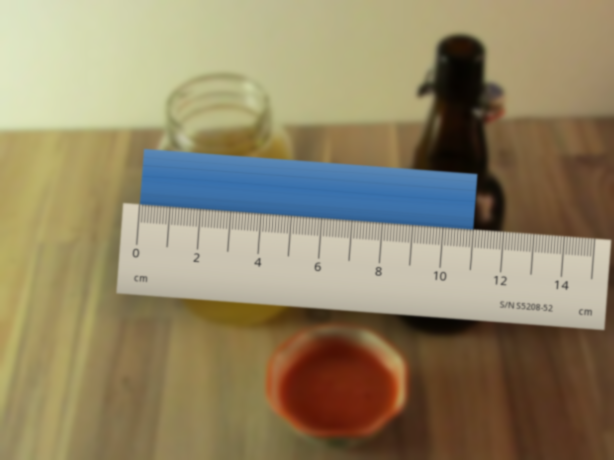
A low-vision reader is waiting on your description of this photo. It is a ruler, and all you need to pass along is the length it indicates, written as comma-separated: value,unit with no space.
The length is 11,cm
